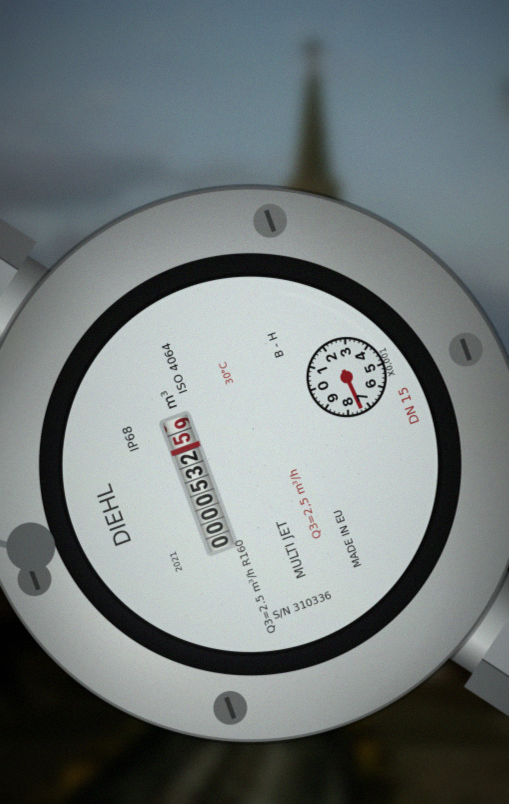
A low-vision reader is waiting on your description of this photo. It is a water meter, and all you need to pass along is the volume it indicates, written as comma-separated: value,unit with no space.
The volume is 532.587,m³
